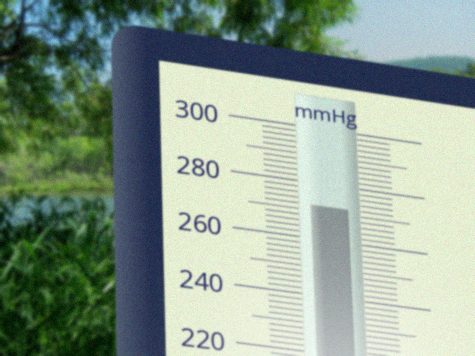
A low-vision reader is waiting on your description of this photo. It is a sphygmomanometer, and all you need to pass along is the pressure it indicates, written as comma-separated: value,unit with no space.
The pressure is 272,mmHg
